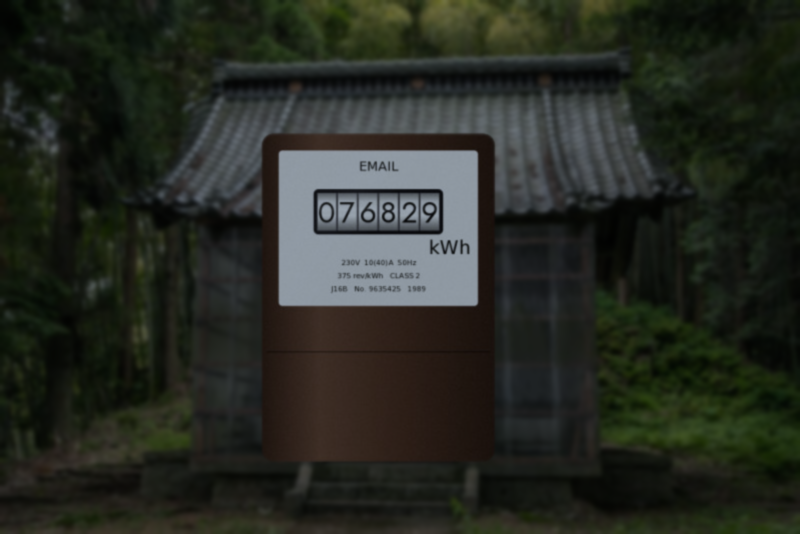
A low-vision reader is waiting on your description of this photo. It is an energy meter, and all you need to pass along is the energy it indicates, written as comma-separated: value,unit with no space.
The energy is 76829,kWh
